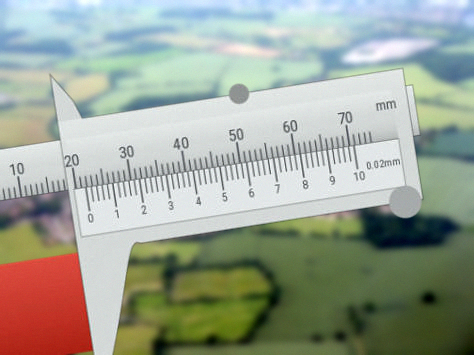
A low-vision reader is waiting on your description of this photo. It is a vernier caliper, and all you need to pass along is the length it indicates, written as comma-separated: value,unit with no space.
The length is 21.8,mm
